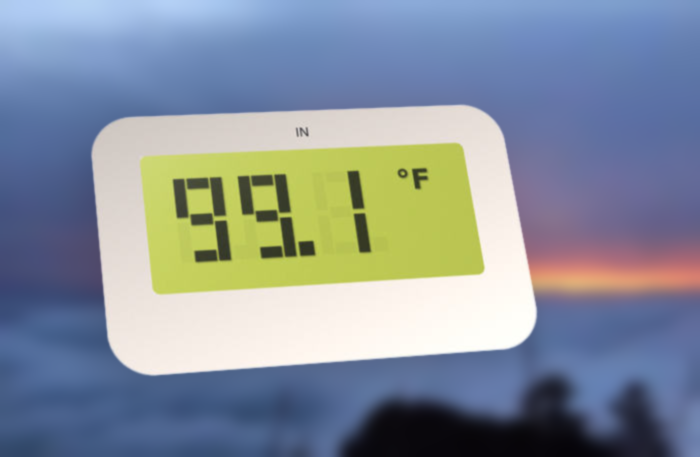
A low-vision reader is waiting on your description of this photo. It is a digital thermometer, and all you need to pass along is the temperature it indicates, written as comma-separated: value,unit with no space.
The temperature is 99.1,°F
